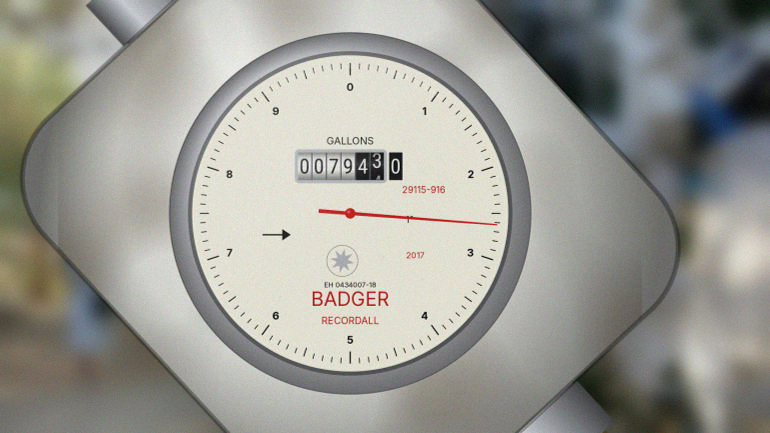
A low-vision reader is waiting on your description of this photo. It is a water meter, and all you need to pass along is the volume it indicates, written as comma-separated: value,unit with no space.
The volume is 79432.6,gal
